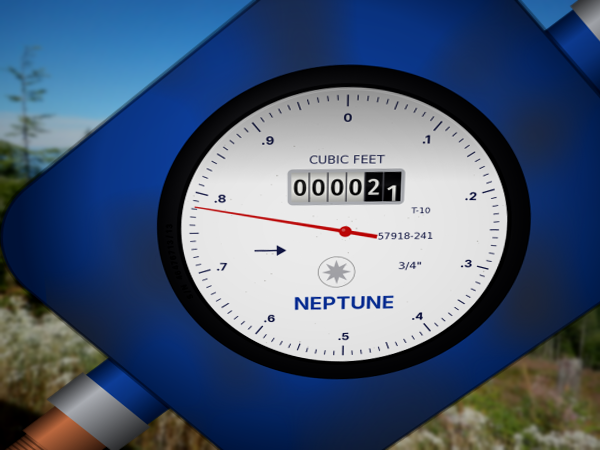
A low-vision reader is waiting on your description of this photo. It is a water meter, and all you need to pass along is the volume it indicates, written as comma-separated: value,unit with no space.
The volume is 20.78,ft³
